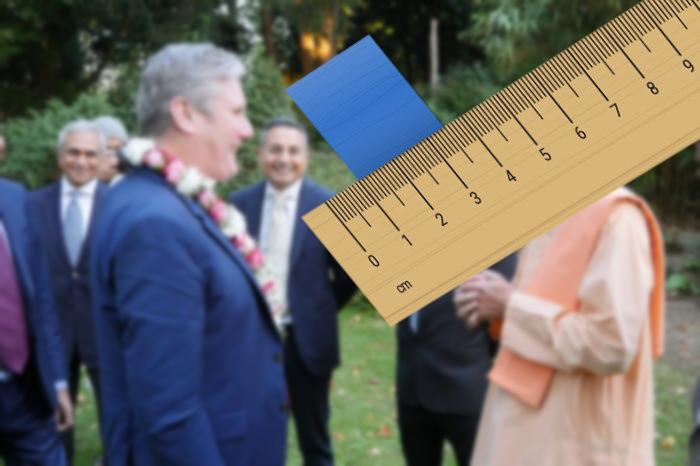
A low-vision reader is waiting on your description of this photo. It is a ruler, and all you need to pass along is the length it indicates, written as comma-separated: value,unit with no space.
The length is 2.5,cm
